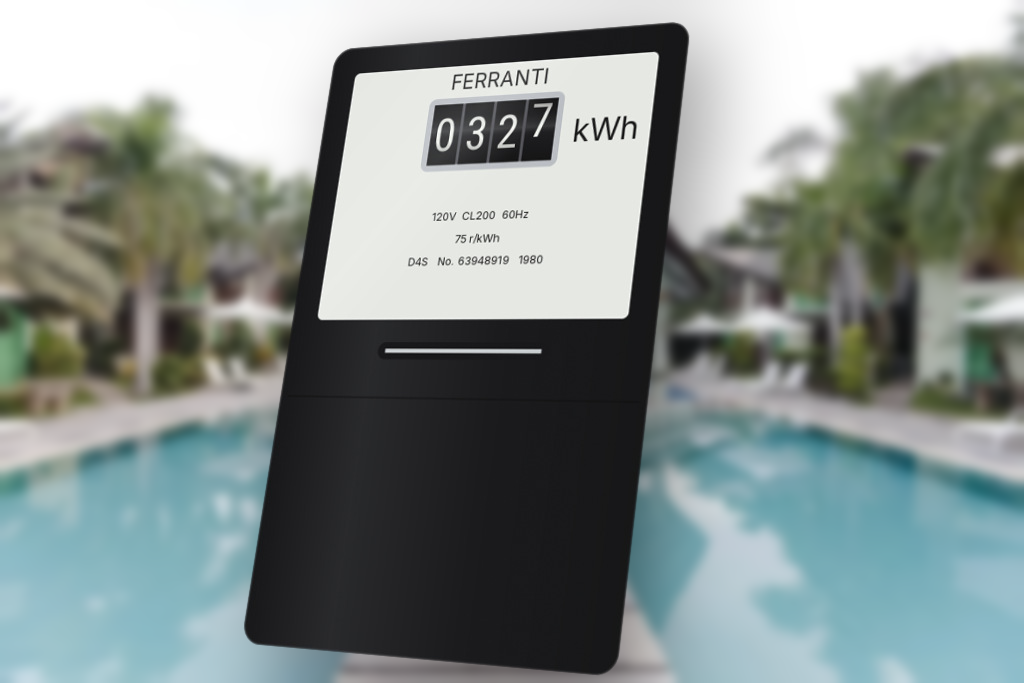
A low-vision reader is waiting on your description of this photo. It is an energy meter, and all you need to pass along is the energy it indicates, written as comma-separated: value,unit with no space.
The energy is 327,kWh
